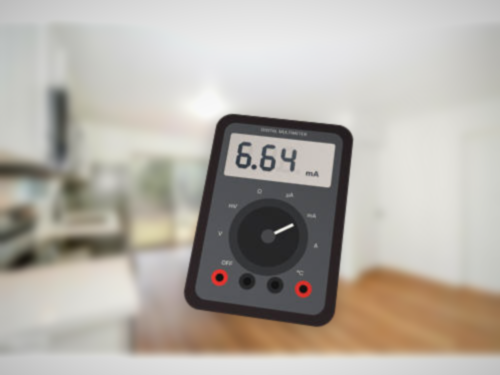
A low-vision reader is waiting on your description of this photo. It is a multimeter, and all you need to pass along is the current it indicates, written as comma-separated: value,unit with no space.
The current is 6.64,mA
